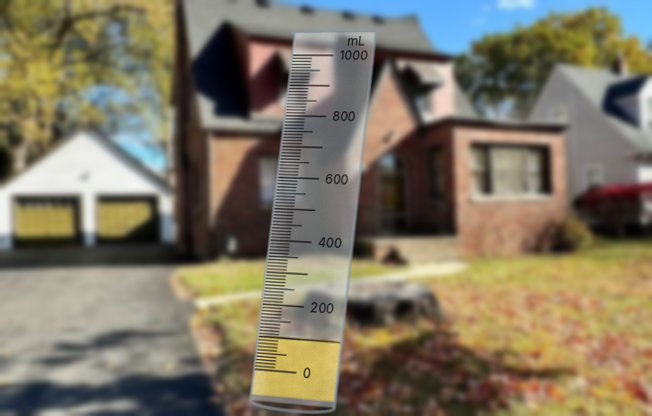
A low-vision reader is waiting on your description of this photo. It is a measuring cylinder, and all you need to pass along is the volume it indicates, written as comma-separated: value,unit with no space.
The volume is 100,mL
